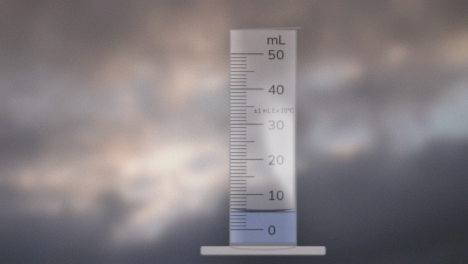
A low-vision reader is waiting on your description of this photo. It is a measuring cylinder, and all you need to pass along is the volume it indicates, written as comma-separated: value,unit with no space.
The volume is 5,mL
